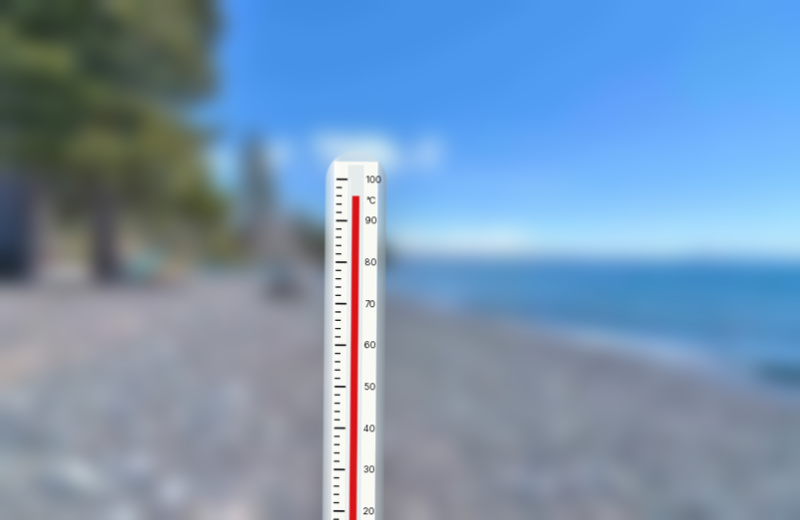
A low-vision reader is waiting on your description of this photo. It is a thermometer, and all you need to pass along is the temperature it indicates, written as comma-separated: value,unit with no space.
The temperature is 96,°C
